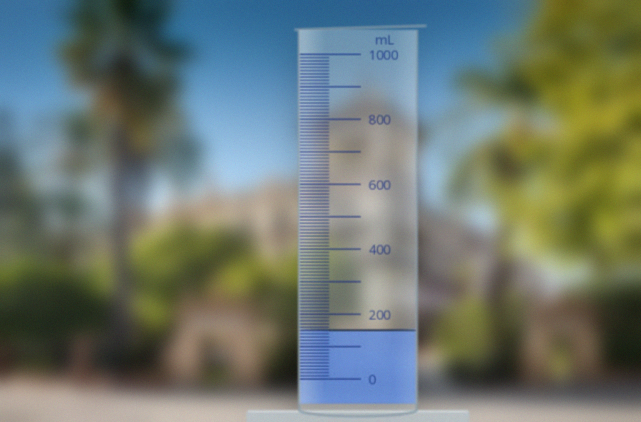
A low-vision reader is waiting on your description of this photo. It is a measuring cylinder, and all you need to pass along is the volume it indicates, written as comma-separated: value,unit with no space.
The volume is 150,mL
